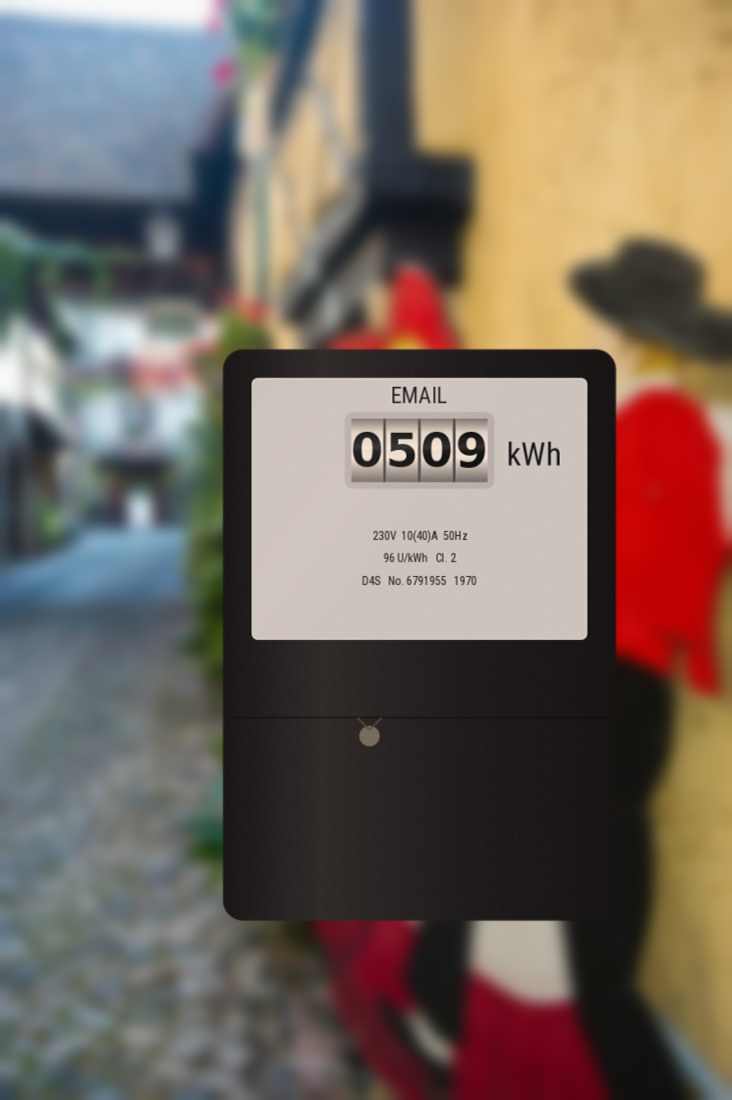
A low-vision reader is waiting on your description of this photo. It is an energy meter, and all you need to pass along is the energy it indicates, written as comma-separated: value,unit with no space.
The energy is 509,kWh
